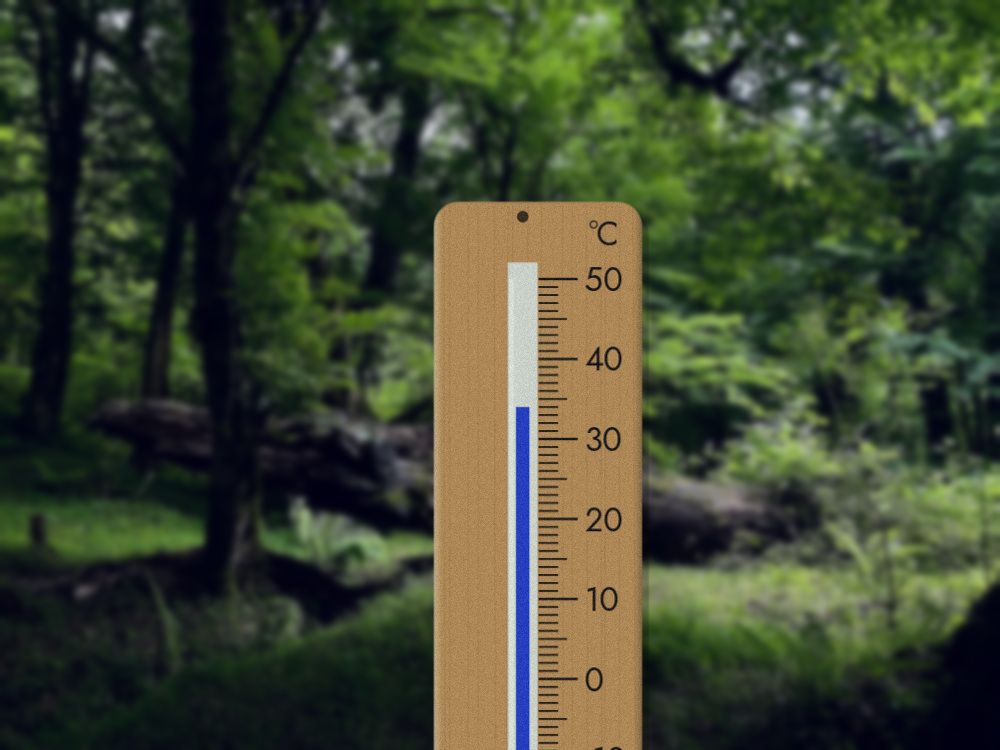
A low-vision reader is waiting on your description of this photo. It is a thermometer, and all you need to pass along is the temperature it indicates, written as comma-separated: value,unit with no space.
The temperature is 34,°C
